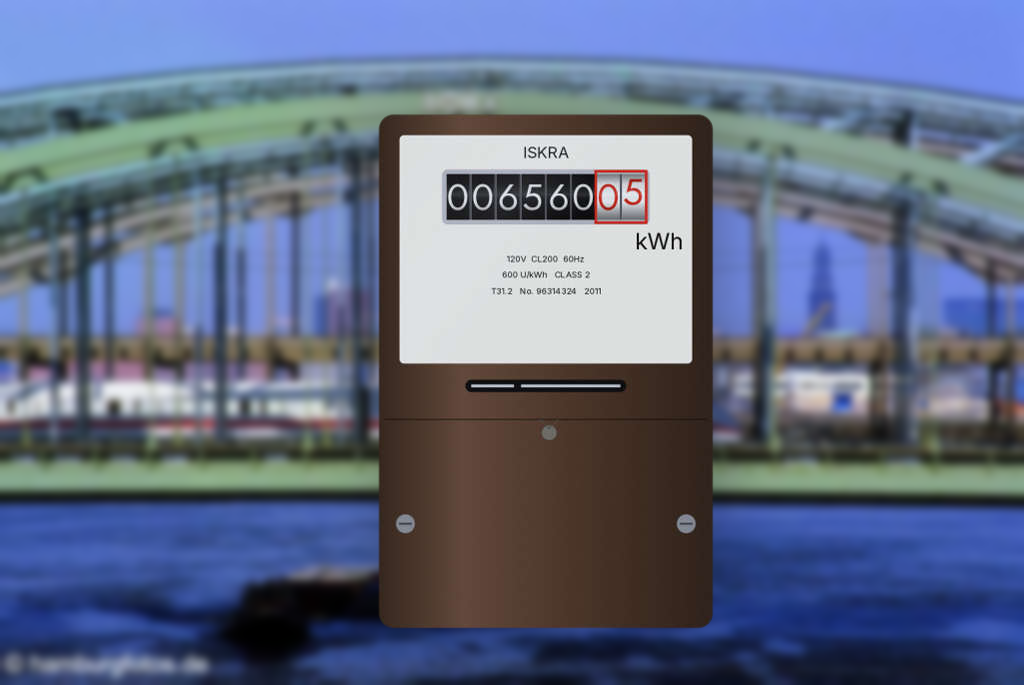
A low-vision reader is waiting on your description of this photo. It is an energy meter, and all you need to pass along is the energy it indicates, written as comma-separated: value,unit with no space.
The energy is 6560.05,kWh
